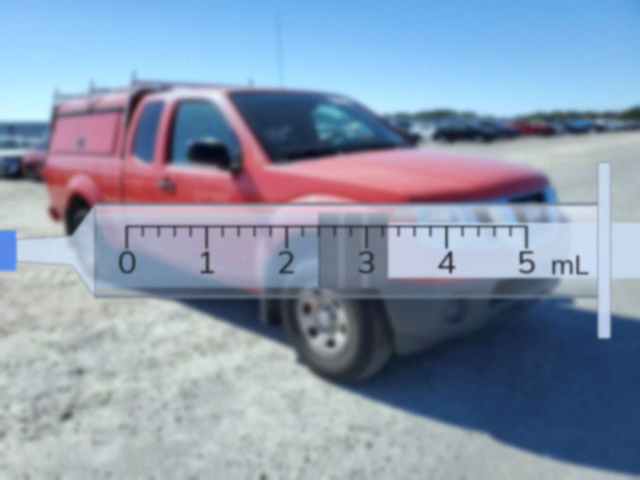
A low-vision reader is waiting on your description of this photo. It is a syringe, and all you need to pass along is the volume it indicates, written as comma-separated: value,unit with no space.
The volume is 2.4,mL
